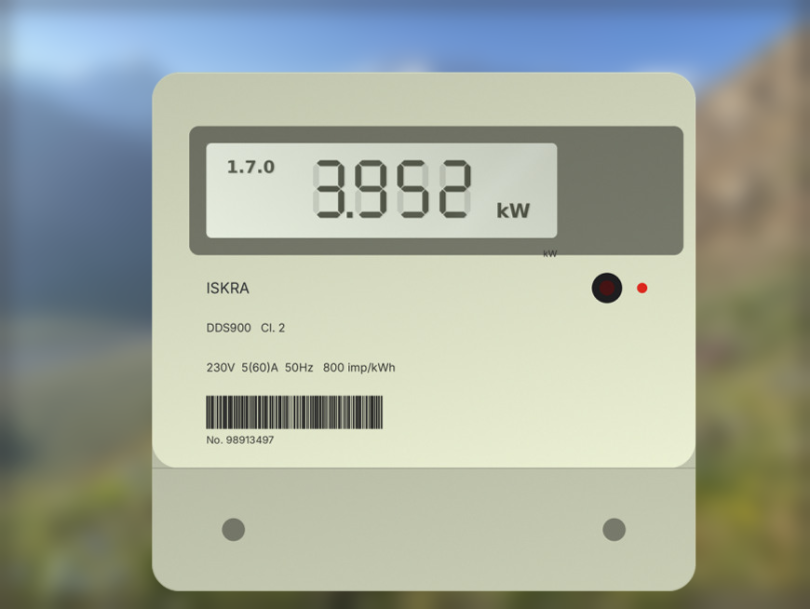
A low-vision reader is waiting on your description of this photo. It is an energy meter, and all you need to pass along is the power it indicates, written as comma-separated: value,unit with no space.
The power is 3.952,kW
